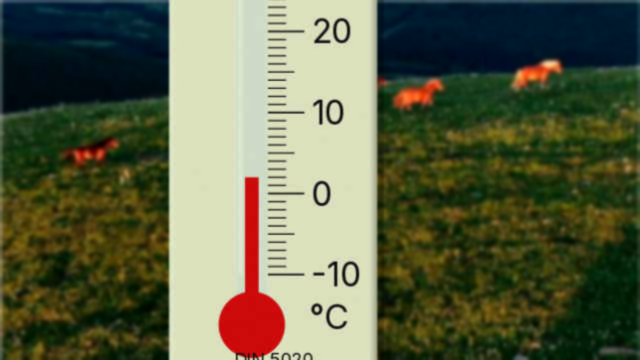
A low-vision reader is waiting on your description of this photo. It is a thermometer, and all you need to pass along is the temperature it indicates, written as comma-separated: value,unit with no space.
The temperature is 2,°C
